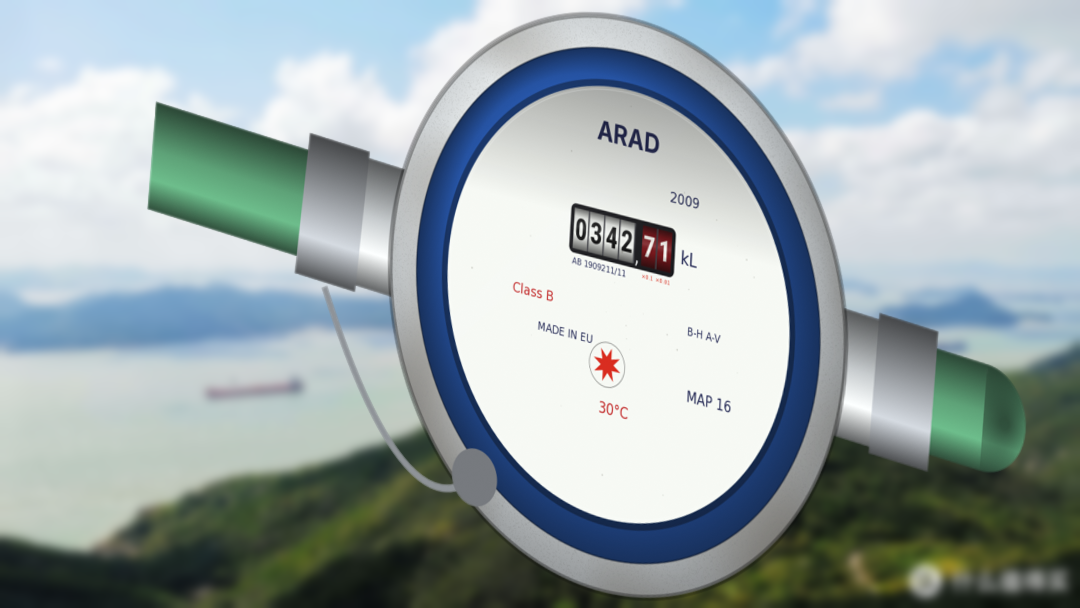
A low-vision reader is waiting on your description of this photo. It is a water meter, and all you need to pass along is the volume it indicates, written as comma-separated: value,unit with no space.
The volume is 342.71,kL
